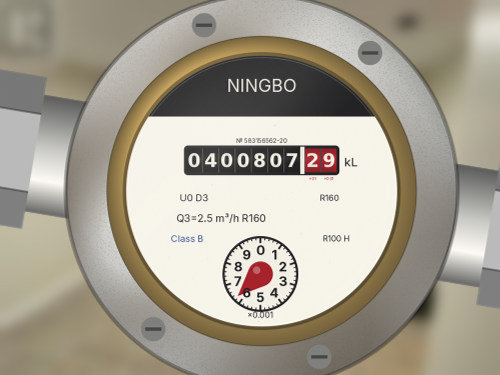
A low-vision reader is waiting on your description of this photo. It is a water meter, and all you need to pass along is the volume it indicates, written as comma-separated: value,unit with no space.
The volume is 400807.296,kL
